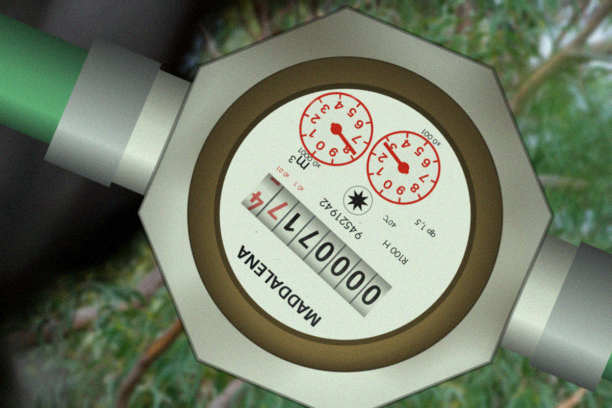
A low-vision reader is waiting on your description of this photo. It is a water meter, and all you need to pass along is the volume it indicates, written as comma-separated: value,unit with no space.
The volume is 71.7427,m³
